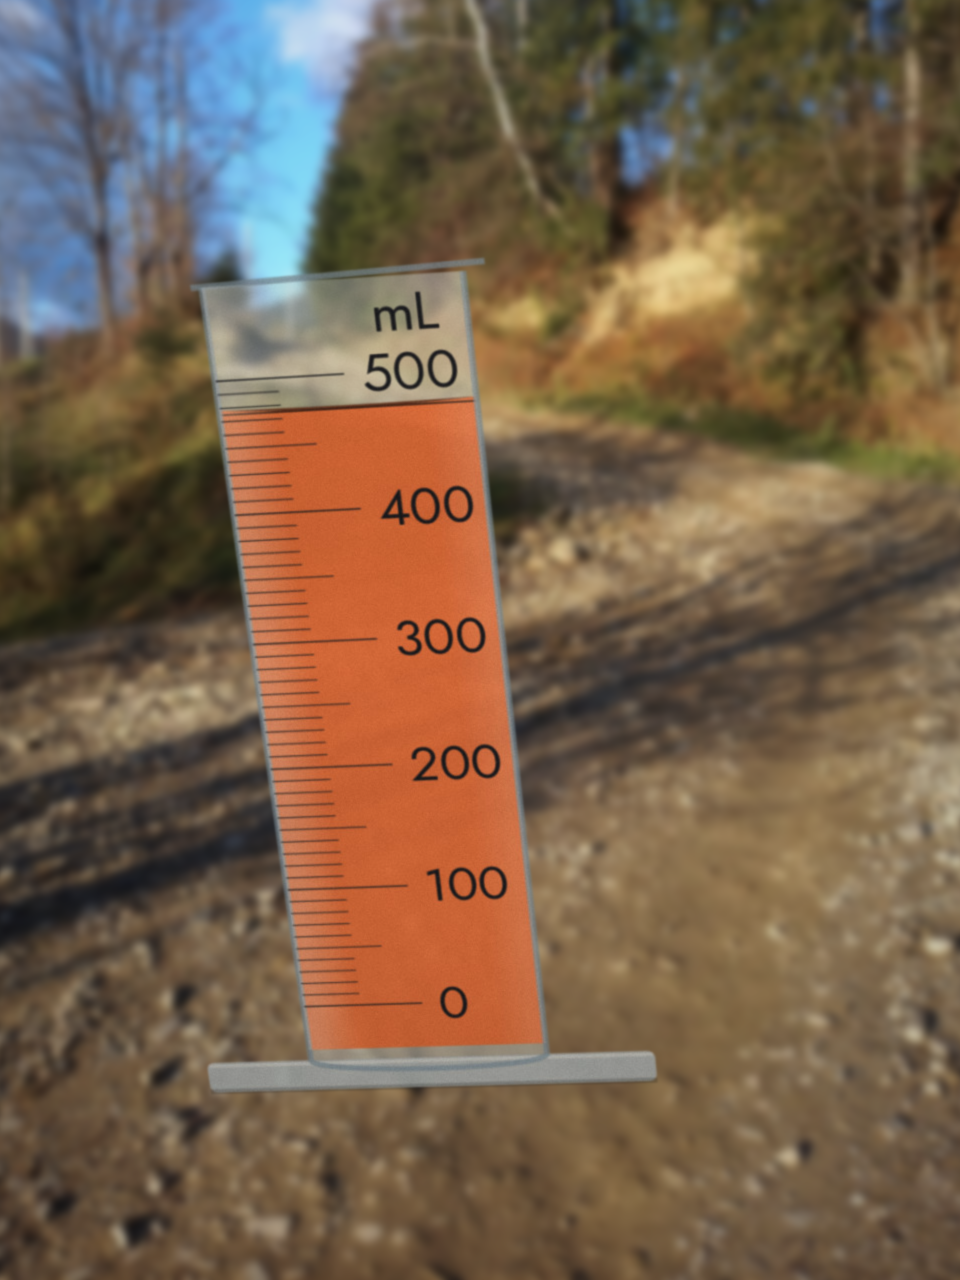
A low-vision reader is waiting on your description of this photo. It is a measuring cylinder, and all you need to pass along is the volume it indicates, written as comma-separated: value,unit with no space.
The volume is 475,mL
